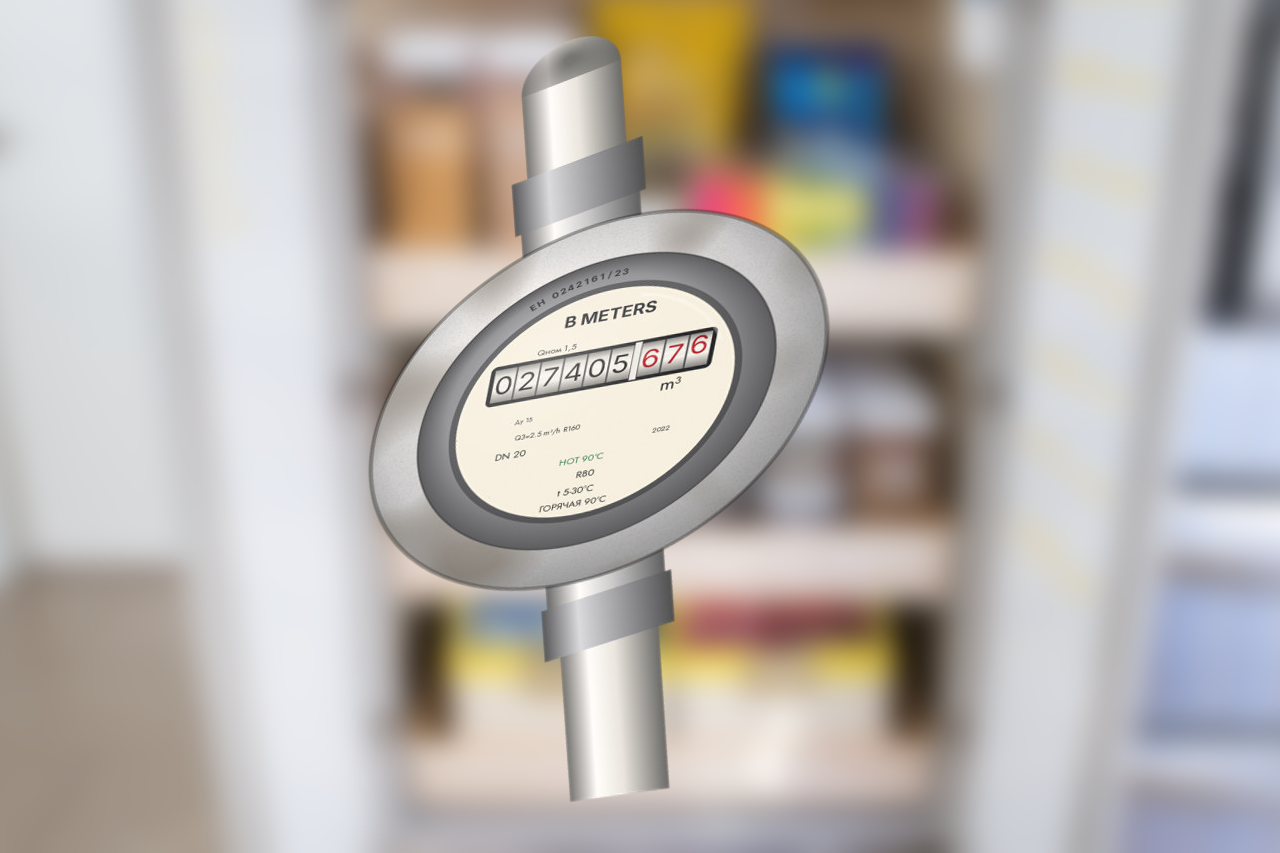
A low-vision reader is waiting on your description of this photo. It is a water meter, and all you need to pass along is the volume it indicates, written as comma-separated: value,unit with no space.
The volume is 27405.676,m³
